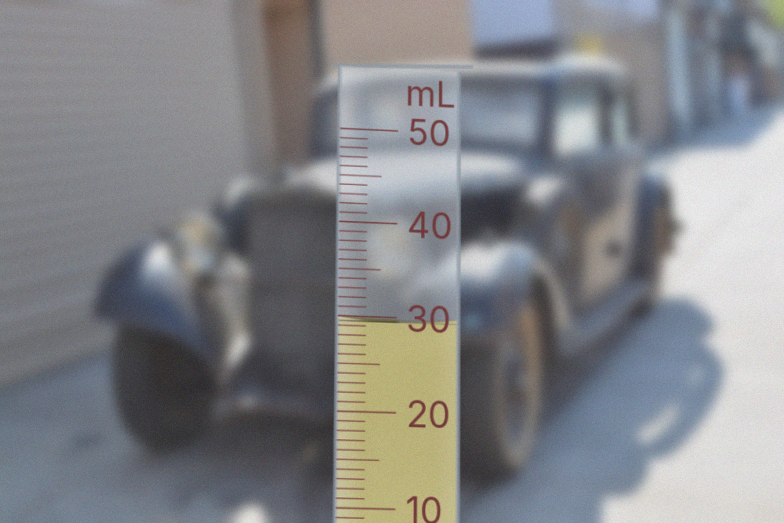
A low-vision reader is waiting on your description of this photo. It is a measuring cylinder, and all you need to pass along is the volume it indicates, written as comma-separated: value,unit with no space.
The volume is 29.5,mL
